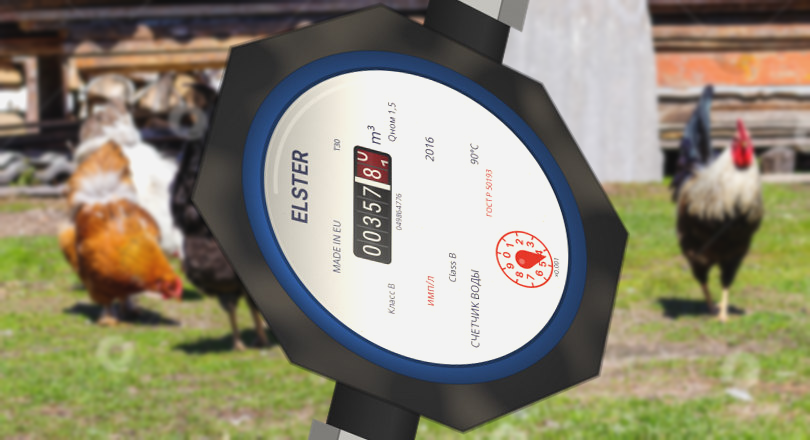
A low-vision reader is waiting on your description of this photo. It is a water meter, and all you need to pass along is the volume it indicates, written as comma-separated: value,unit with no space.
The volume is 357.804,m³
